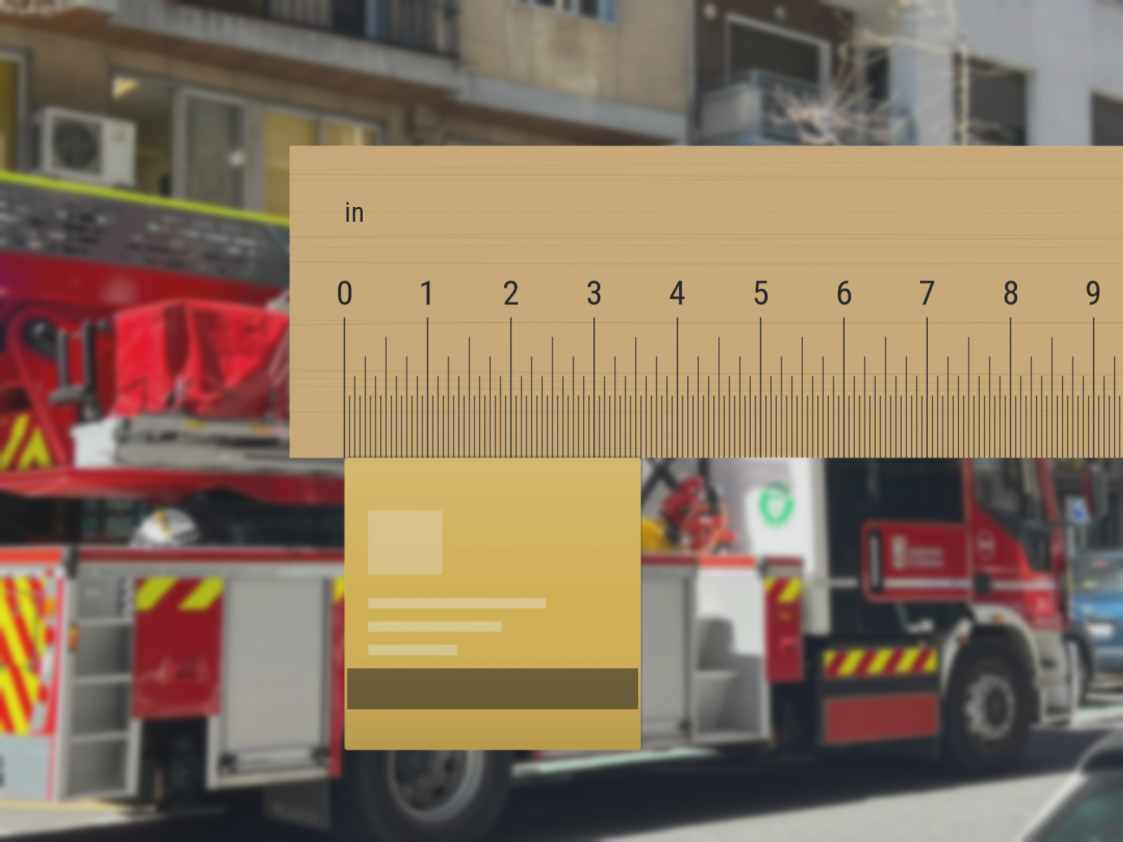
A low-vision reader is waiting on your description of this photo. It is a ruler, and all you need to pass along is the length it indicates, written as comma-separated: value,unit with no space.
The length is 3.5625,in
